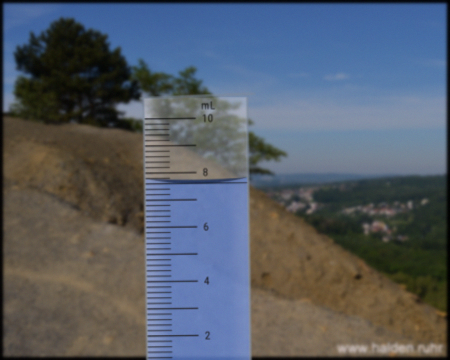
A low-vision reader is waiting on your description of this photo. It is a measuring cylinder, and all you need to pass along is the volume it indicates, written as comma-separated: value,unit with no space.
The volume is 7.6,mL
